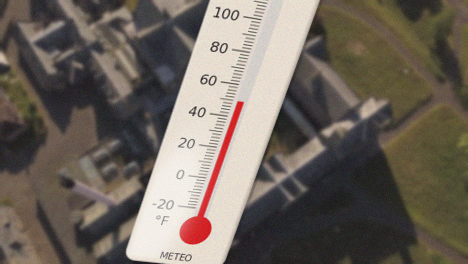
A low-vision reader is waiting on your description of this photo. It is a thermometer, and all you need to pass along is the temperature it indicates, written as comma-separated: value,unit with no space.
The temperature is 50,°F
